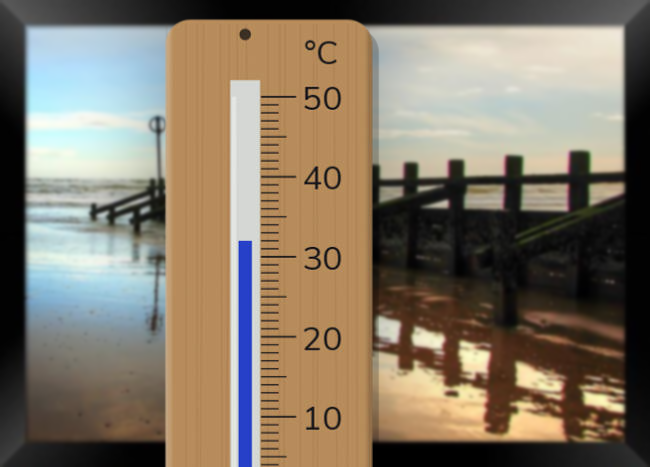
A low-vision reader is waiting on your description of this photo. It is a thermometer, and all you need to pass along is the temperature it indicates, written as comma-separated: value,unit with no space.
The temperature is 32,°C
